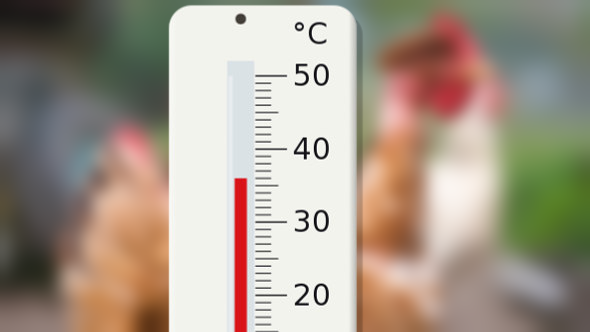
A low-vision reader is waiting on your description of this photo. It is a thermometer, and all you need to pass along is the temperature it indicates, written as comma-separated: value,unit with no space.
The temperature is 36,°C
